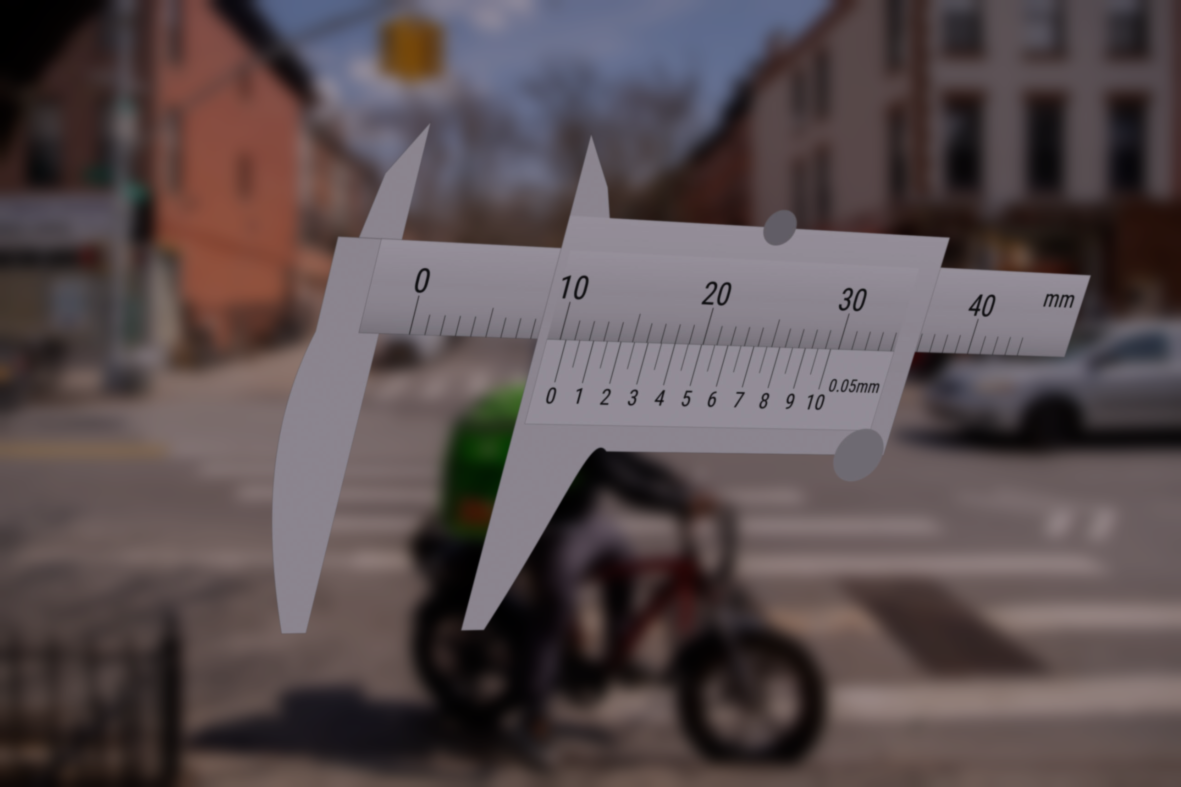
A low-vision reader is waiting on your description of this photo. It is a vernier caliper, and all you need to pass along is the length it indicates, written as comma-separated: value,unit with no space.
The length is 10.4,mm
